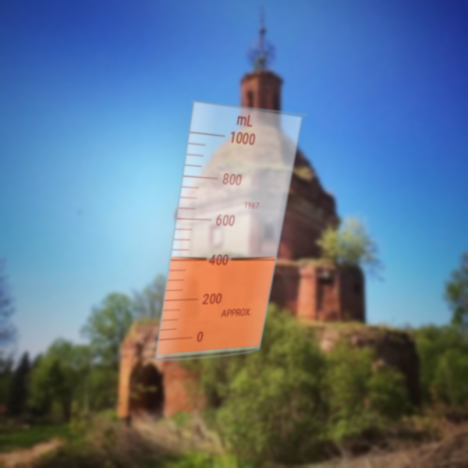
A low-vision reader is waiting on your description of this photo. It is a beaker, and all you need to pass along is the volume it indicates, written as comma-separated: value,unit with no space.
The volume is 400,mL
